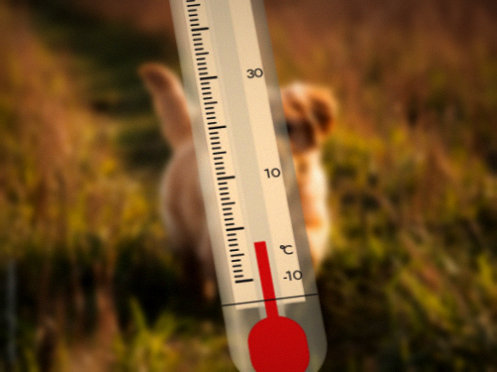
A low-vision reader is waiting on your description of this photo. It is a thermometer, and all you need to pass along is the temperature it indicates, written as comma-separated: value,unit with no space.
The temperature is -3,°C
